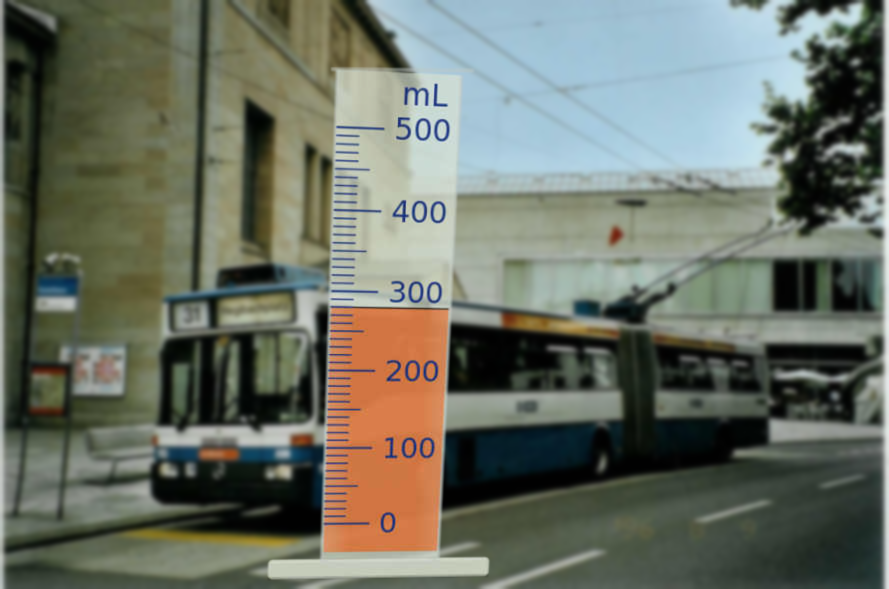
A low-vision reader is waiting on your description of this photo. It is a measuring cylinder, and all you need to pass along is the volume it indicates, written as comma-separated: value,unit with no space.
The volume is 280,mL
